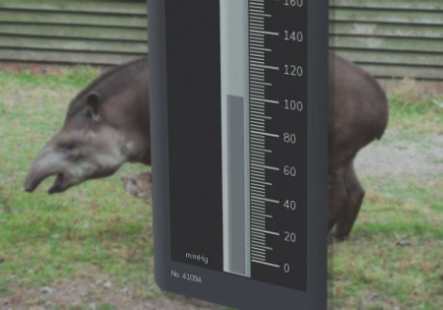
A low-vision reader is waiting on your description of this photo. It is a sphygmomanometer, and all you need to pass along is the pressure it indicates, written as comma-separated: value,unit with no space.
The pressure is 100,mmHg
